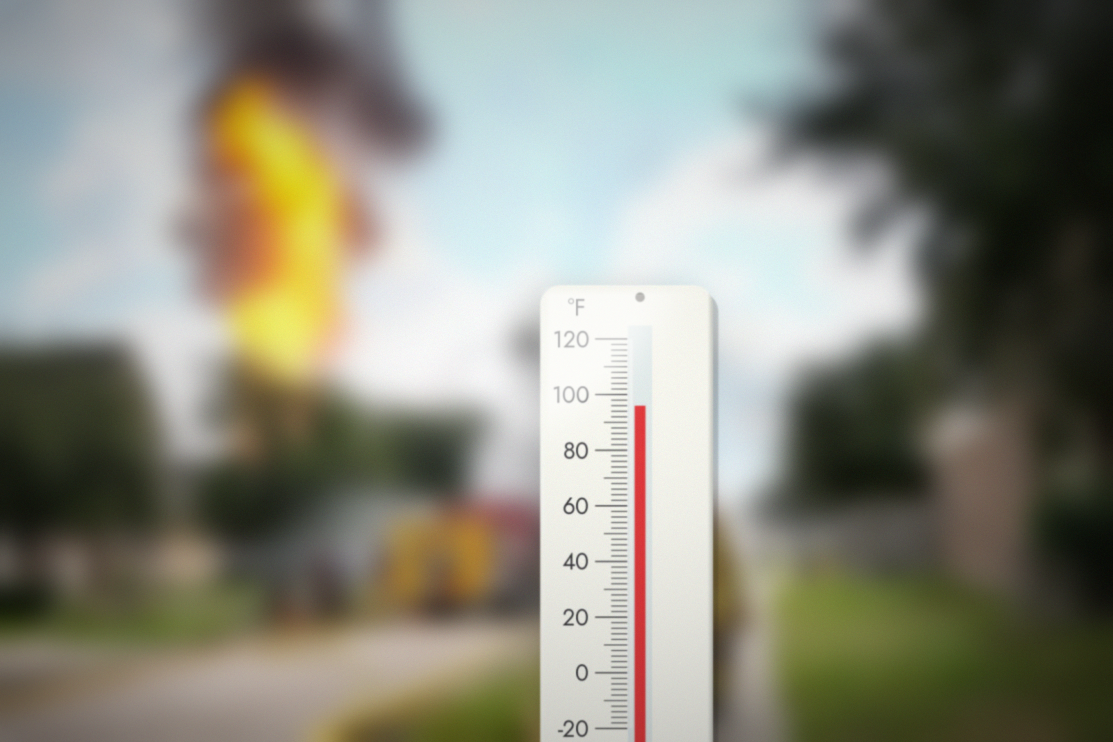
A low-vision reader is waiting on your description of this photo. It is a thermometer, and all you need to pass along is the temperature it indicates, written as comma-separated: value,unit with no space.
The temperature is 96,°F
